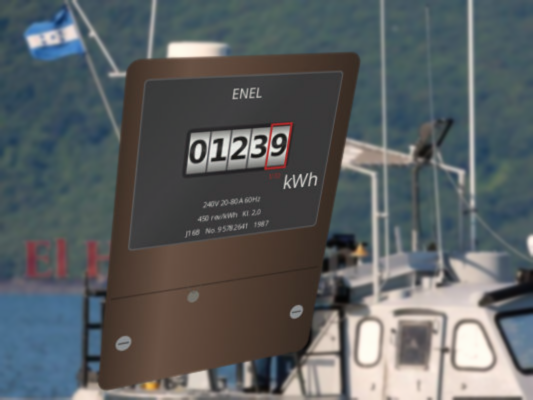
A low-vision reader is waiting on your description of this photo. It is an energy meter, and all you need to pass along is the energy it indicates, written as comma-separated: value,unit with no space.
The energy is 123.9,kWh
